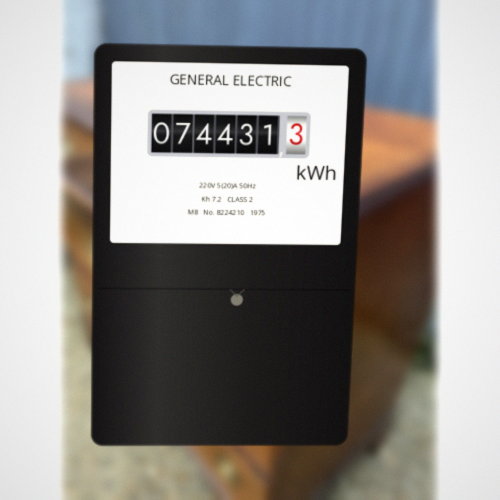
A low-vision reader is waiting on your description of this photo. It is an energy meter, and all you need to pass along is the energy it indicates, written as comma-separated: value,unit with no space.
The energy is 74431.3,kWh
